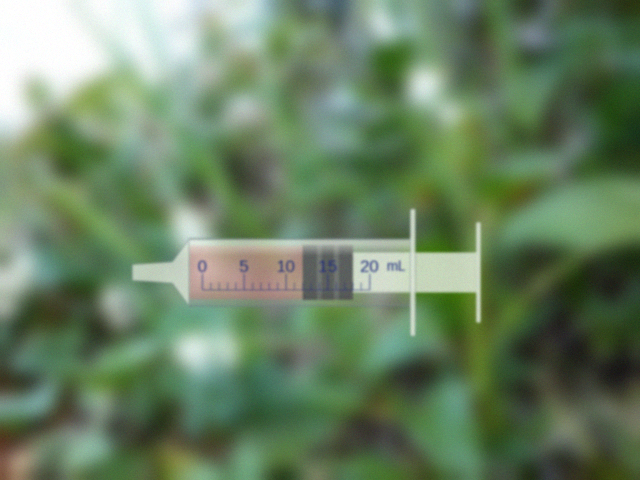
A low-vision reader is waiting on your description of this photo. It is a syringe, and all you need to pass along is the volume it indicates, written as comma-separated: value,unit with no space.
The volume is 12,mL
